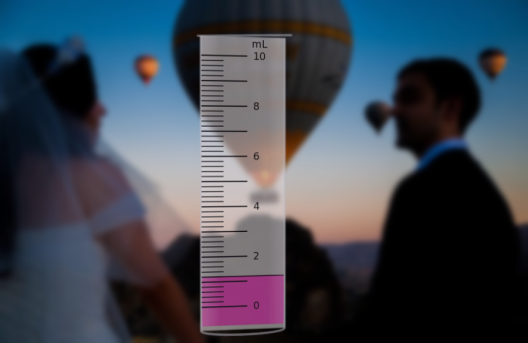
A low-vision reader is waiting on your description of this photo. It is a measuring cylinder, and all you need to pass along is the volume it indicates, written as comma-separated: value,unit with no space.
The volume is 1.2,mL
